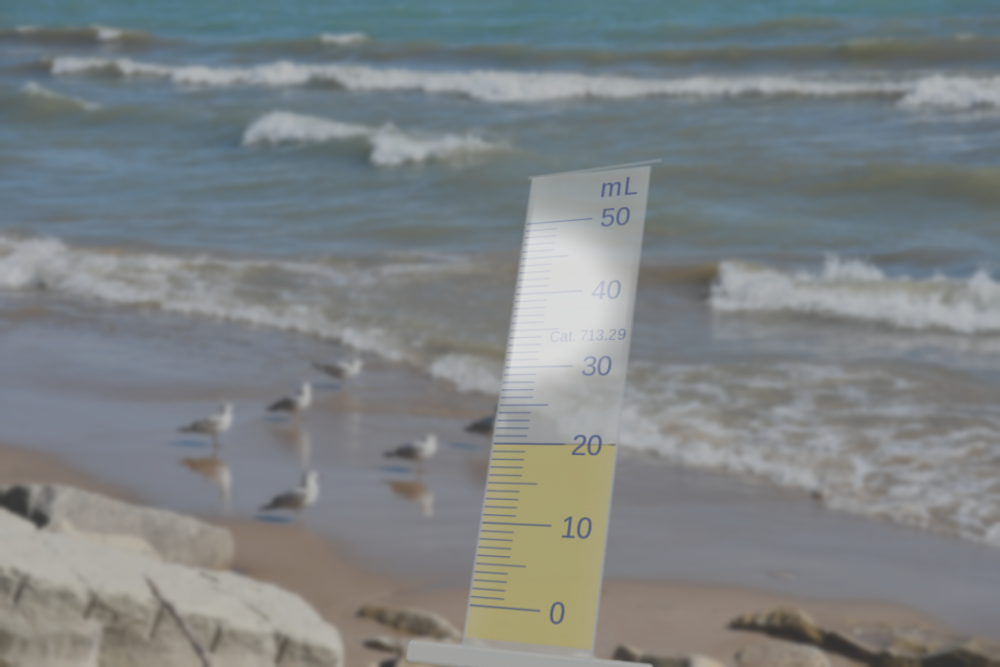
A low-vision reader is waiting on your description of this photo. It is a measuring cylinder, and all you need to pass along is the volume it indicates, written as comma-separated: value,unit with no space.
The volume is 20,mL
